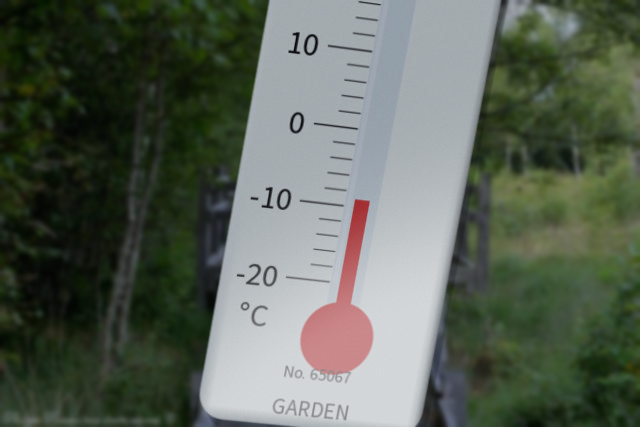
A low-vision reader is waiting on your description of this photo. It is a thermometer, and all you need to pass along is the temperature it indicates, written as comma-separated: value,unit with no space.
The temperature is -9,°C
